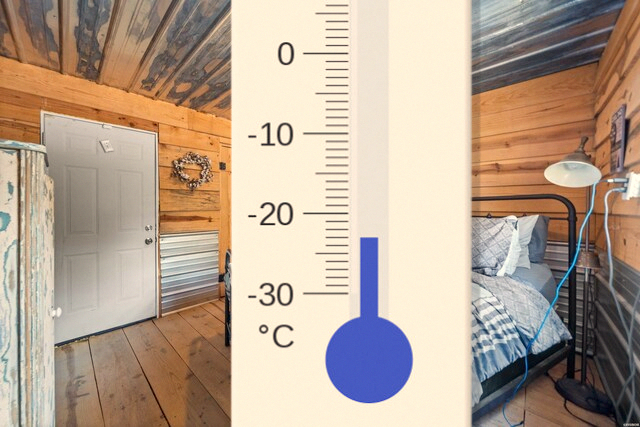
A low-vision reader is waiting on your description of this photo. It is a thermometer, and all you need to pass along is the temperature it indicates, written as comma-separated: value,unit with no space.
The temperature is -23,°C
